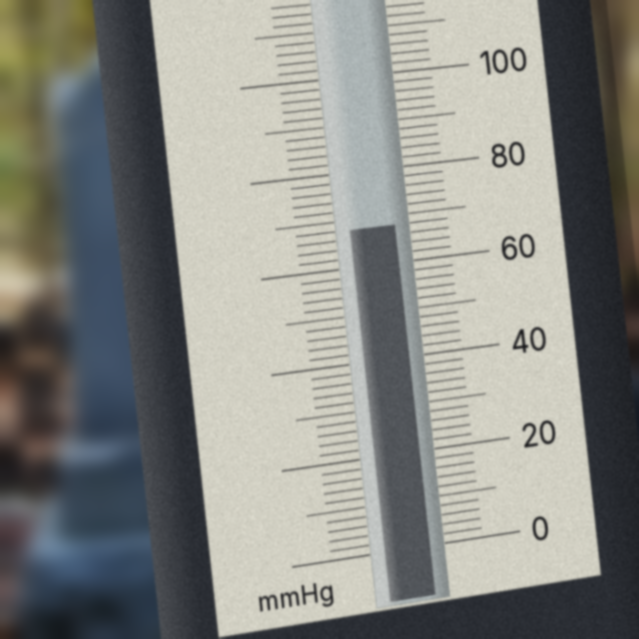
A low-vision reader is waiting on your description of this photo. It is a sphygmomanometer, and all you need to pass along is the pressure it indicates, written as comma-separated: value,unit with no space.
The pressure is 68,mmHg
